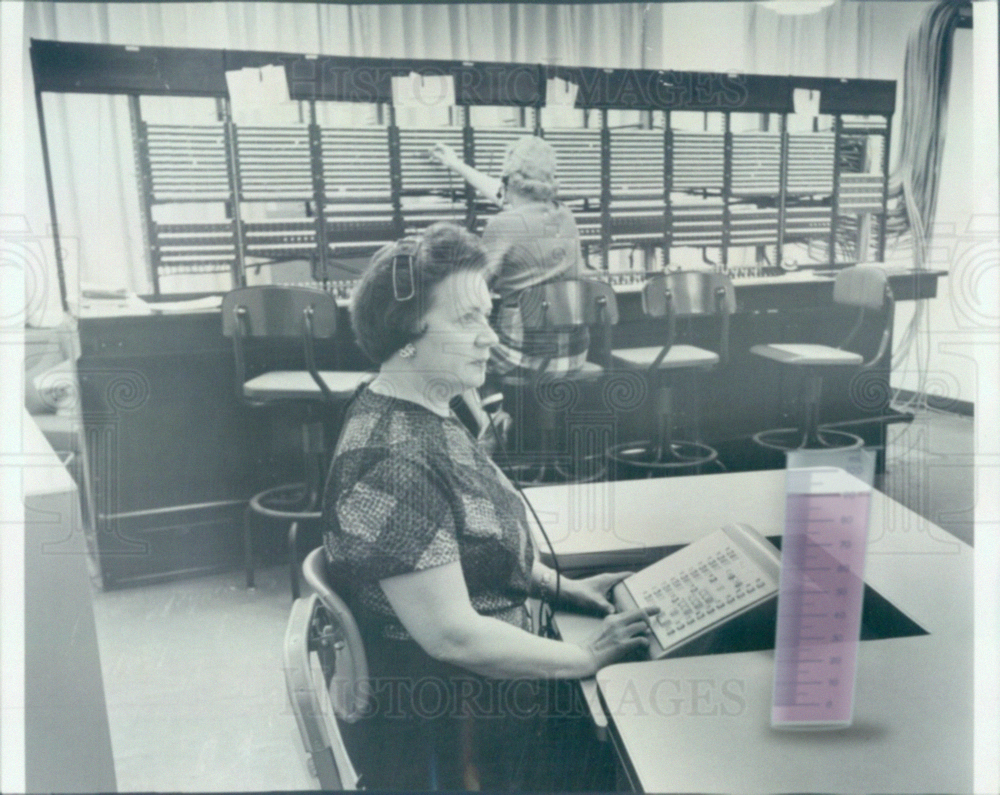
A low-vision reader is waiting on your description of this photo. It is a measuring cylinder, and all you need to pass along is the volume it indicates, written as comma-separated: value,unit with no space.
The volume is 90,mL
